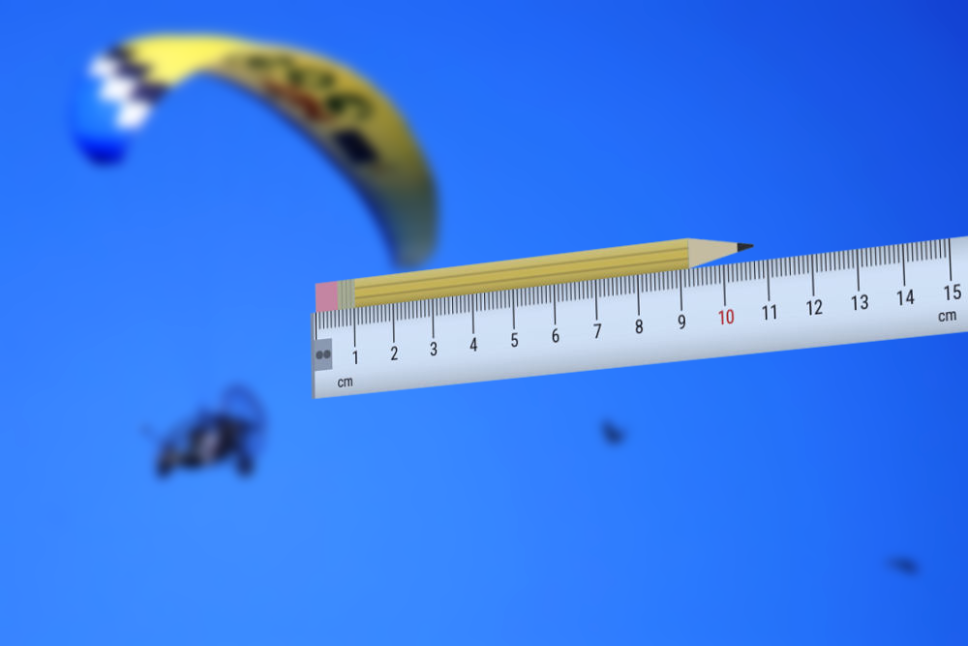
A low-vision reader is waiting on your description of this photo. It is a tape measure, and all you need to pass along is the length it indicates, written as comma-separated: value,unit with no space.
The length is 10.7,cm
